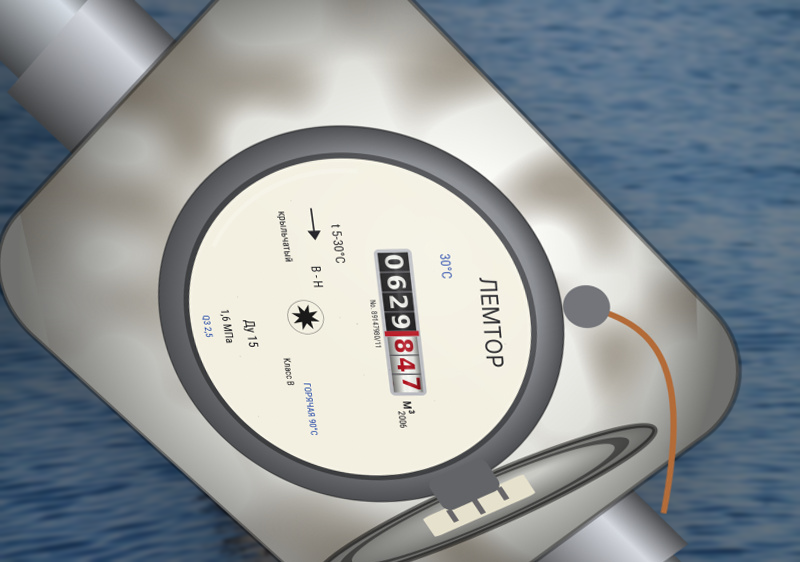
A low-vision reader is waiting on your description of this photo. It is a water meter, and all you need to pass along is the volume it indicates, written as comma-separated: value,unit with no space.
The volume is 629.847,m³
